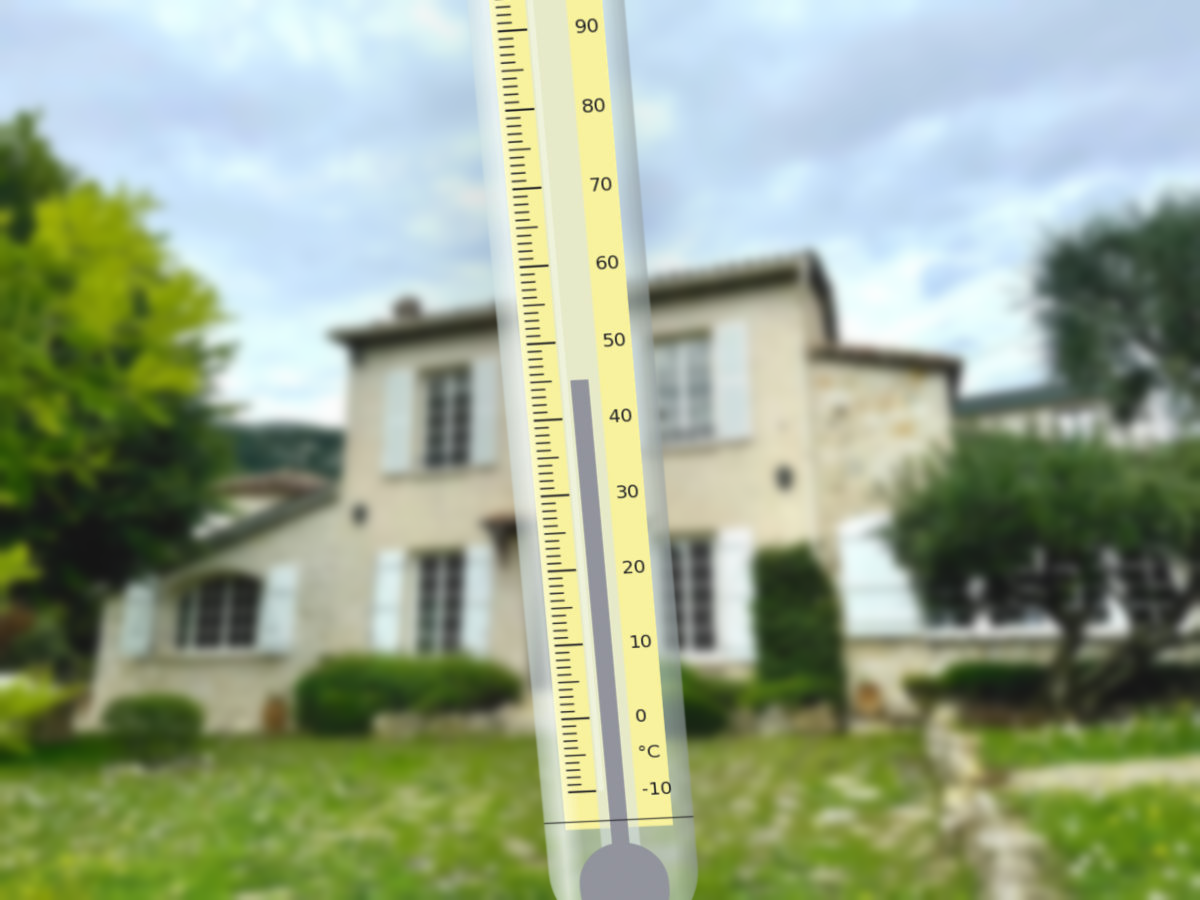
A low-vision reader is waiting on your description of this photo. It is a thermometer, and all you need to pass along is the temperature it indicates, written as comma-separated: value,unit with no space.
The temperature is 45,°C
